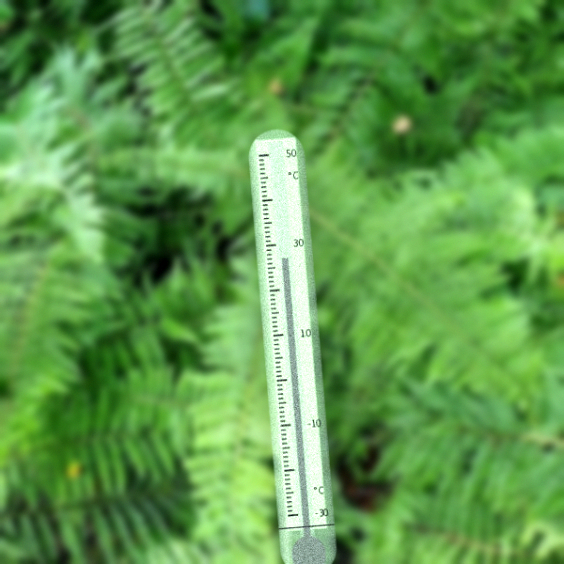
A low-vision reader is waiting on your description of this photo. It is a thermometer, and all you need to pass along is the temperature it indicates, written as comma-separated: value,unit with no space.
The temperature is 27,°C
